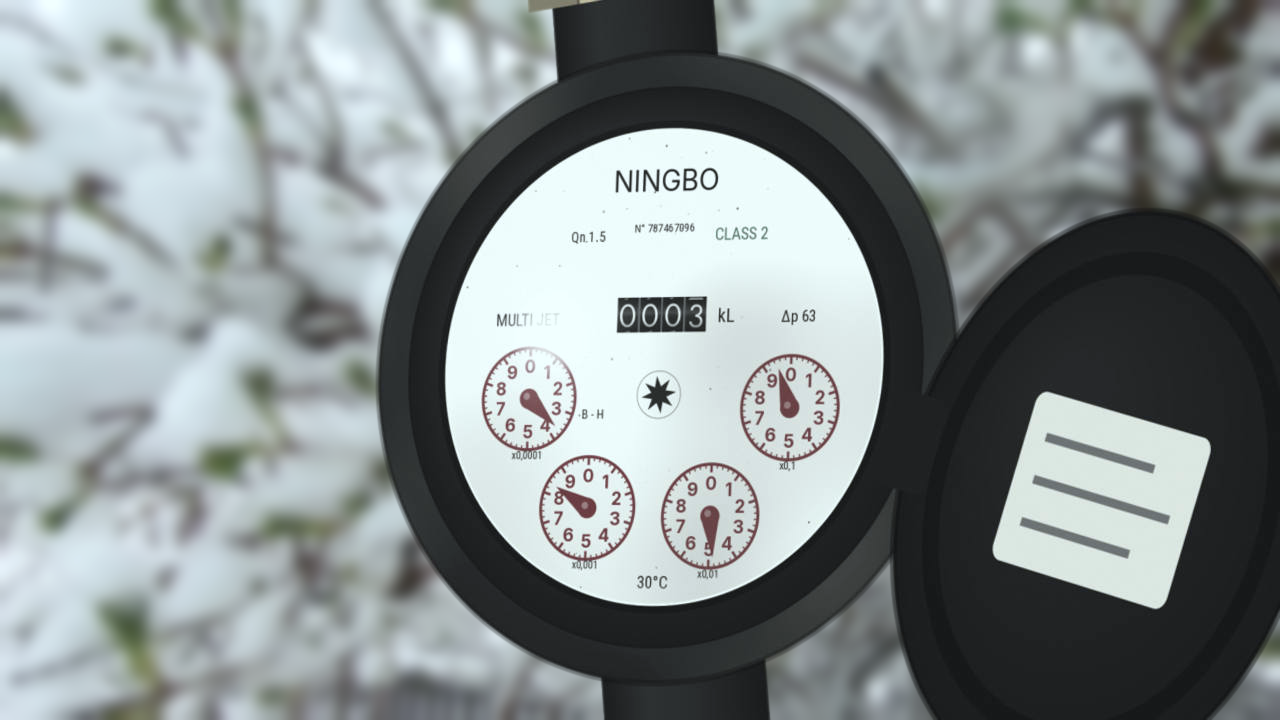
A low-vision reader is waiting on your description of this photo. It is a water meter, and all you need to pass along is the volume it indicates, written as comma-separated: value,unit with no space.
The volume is 2.9483,kL
